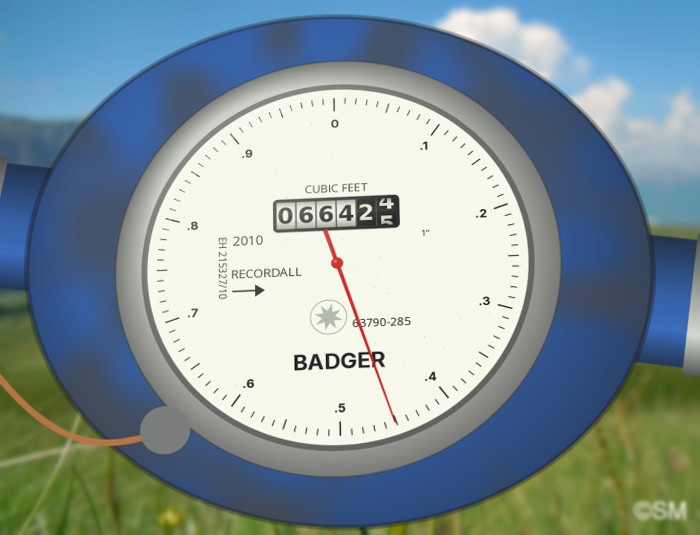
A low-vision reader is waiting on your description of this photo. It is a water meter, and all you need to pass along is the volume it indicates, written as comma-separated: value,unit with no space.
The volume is 66424.45,ft³
